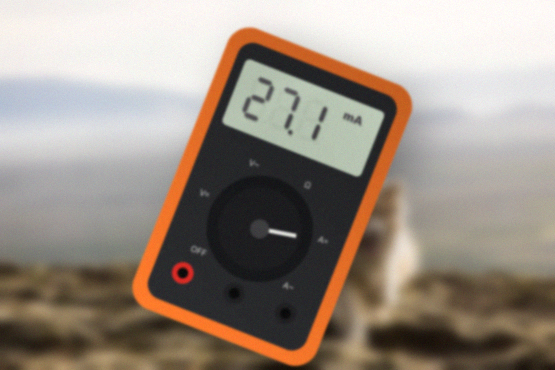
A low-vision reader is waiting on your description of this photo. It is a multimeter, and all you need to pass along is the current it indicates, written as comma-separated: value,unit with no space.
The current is 27.1,mA
